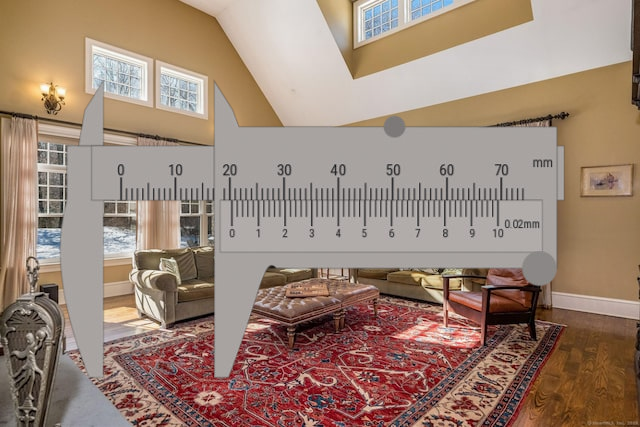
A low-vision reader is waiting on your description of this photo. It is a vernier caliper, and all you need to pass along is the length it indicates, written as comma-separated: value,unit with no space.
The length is 20.4,mm
